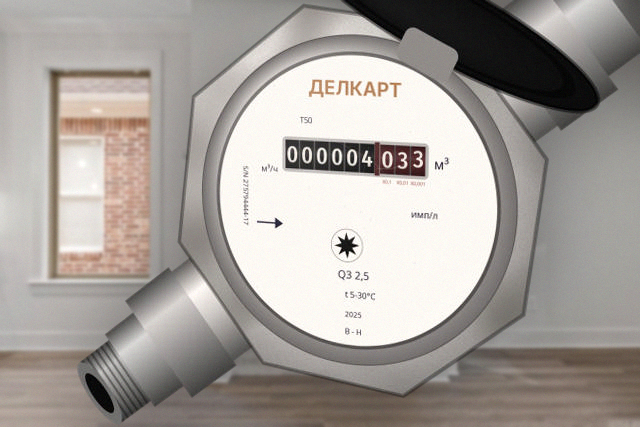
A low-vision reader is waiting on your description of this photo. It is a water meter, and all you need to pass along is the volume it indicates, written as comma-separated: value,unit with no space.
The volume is 4.033,m³
